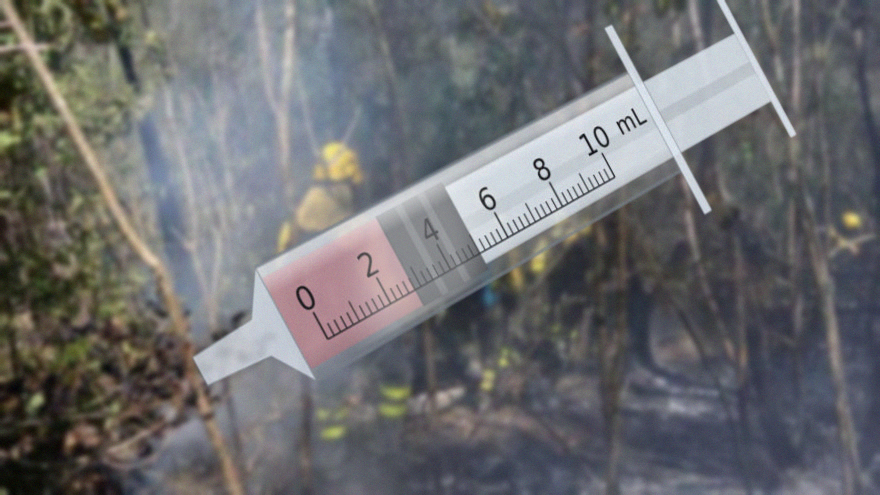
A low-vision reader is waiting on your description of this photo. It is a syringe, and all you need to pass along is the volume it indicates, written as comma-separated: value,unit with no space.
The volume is 2.8,mL
